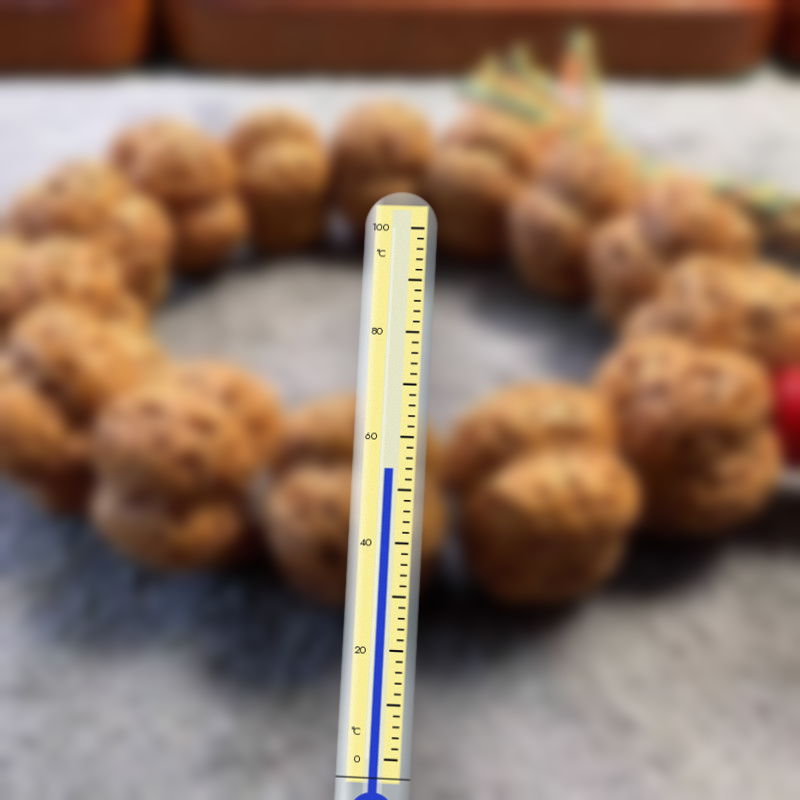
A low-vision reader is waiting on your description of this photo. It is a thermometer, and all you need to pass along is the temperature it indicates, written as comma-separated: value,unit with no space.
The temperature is 54,°C
